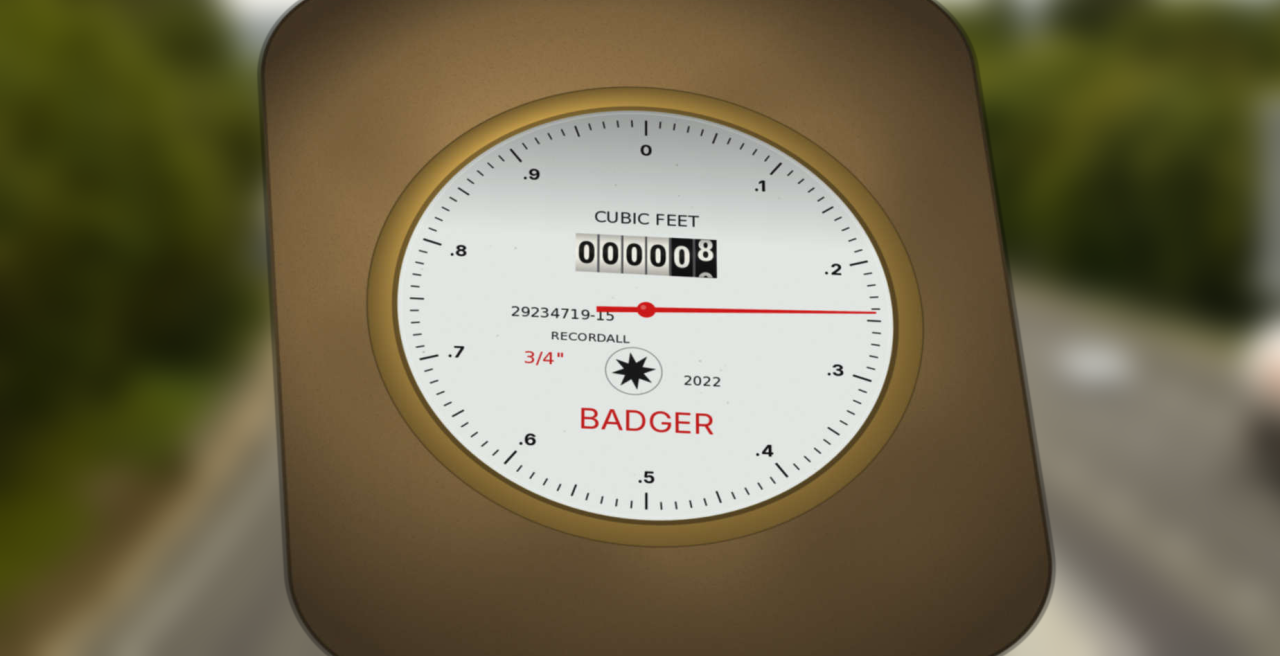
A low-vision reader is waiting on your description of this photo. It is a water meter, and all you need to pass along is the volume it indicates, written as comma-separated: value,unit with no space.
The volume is 8.24,ft³
